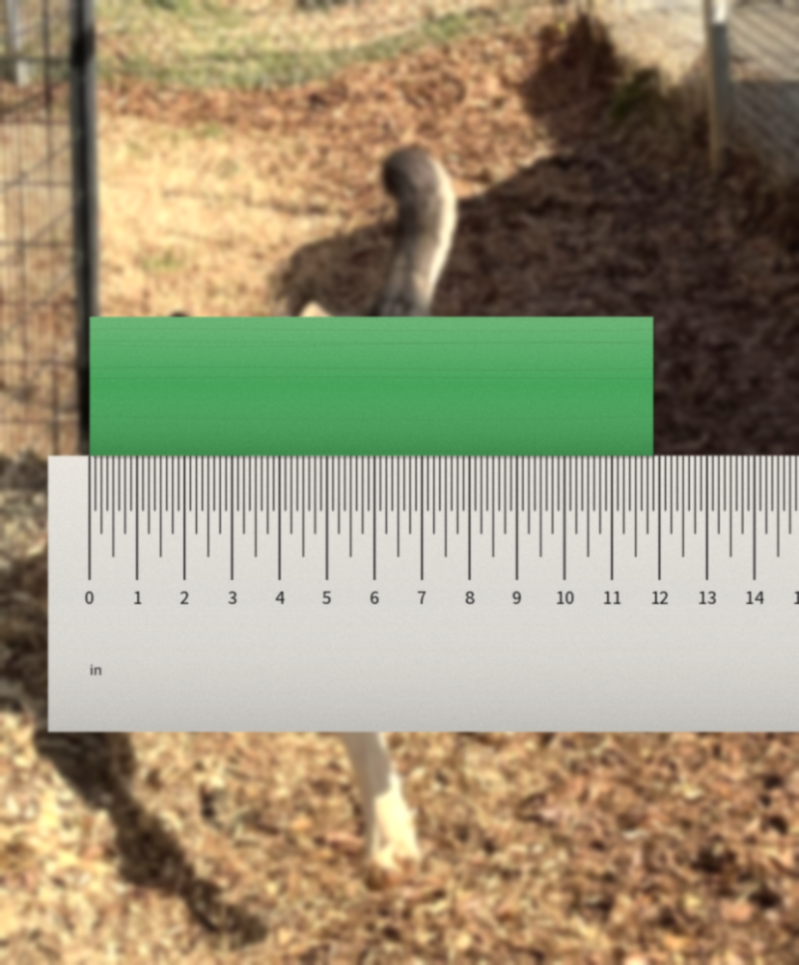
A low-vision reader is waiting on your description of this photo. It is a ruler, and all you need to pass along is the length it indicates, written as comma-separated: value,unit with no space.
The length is 11.875,in
